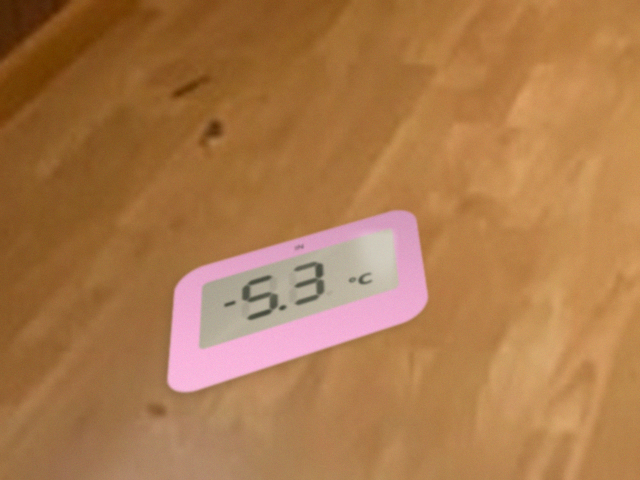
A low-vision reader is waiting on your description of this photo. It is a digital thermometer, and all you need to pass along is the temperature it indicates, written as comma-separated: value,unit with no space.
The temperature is -5.3,°C
